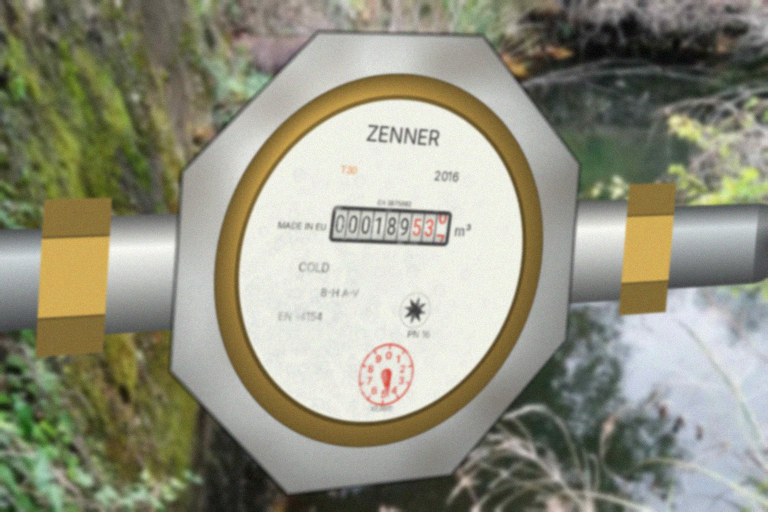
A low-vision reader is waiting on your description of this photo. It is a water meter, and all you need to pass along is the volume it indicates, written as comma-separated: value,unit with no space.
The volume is 189.5364,m³
